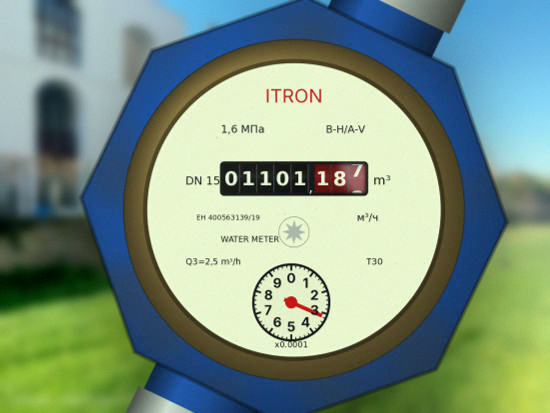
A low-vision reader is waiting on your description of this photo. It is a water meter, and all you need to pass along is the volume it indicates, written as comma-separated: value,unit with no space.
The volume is 1101.1873,m³
